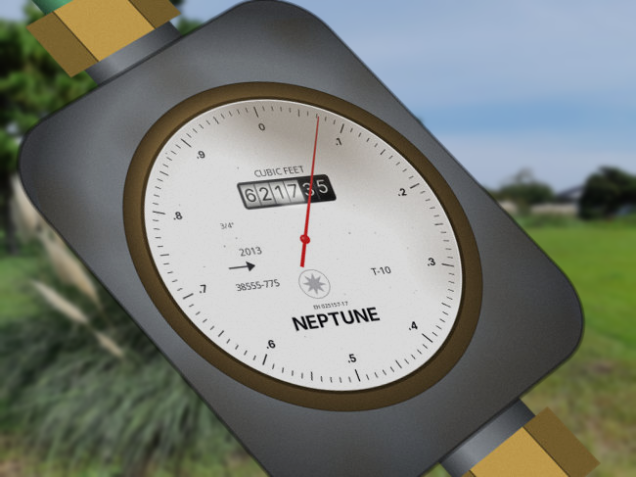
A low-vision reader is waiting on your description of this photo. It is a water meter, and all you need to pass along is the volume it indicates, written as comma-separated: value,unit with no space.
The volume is 621735.07,ft³
